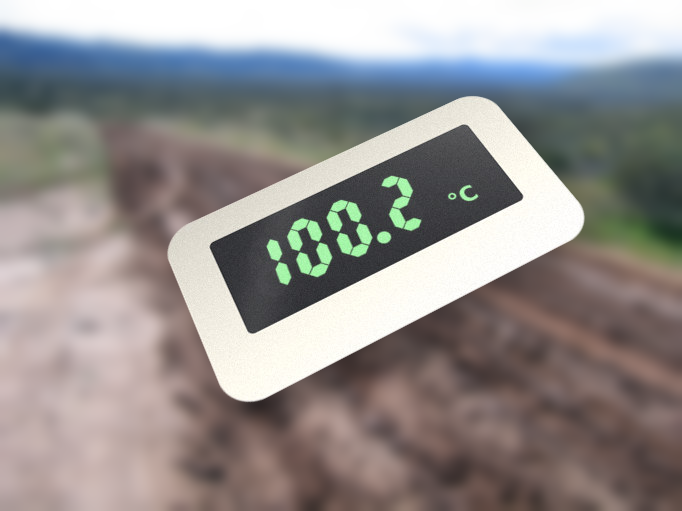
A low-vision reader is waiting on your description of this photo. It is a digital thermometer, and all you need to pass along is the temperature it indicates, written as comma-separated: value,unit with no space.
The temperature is 100.2,°C
